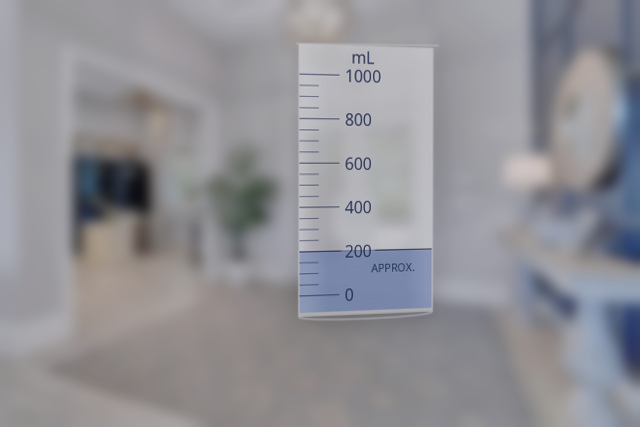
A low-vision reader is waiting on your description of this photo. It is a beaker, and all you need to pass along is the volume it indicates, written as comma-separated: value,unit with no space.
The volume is 200,mL
